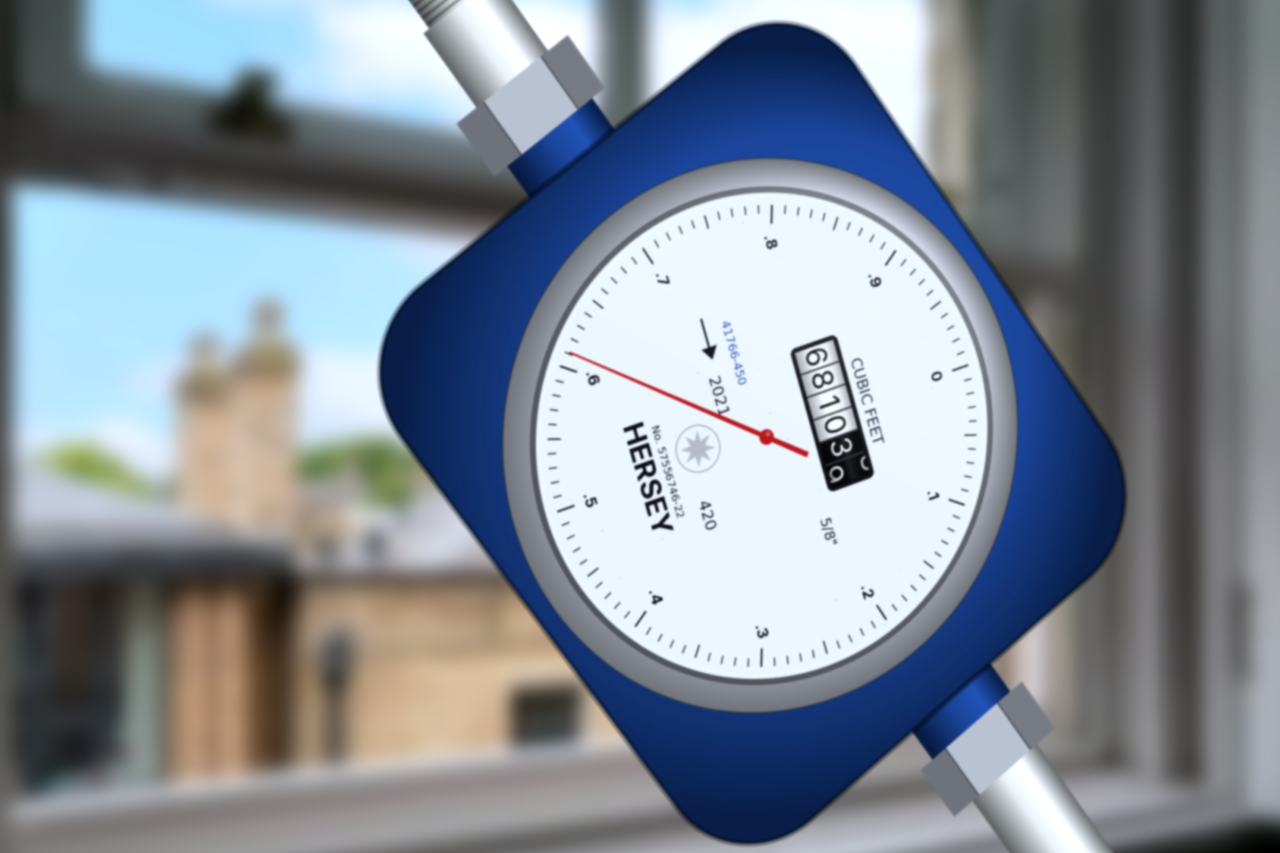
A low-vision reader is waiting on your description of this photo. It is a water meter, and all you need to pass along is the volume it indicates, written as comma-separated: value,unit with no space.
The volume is 681038.61,ft³
